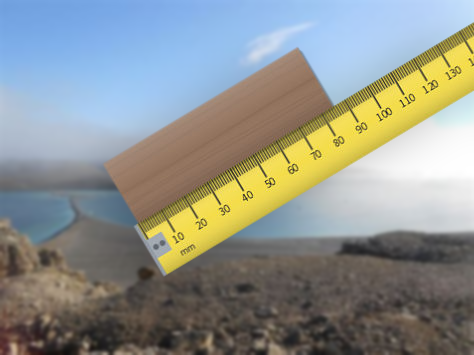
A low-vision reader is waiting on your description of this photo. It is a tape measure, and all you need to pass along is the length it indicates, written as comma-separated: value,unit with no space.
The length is 85,mm
